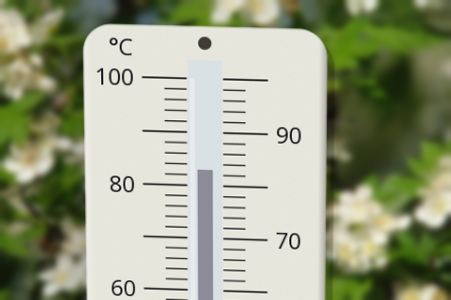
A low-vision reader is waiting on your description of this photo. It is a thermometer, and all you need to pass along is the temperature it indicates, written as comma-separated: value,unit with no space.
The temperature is 83,°C
